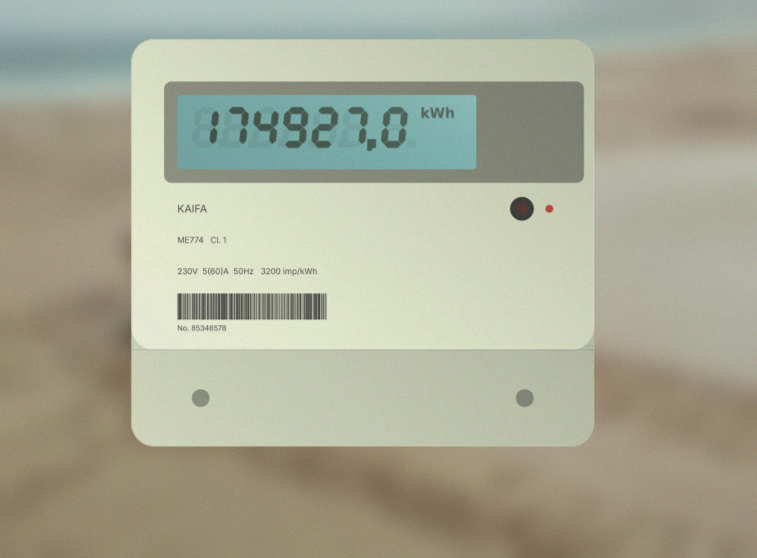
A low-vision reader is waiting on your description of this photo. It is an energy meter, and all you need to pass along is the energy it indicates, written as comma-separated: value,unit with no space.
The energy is 174927.0,kWh
